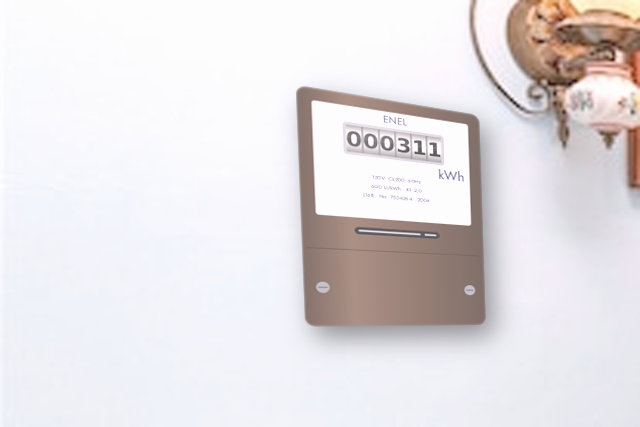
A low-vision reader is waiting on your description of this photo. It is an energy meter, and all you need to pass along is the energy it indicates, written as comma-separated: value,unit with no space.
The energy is 311,kWh
